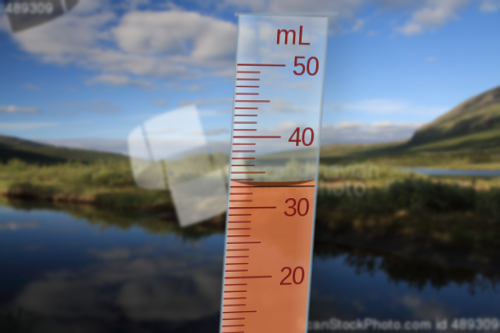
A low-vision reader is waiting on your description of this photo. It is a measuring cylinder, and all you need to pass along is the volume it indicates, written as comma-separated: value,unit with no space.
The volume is 33,mL
